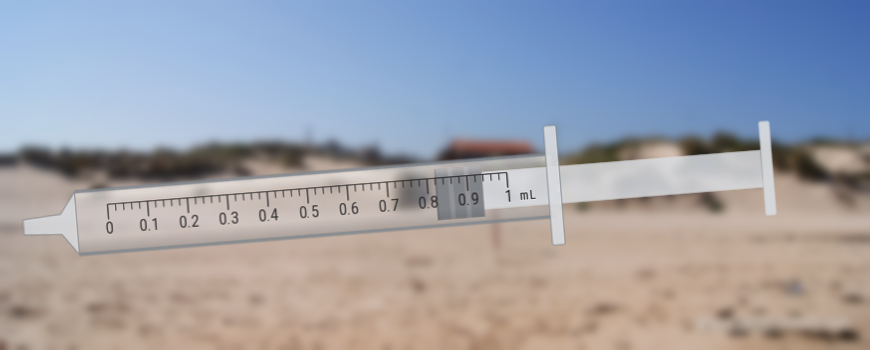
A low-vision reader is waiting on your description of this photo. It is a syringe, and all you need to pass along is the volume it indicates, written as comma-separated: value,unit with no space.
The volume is 0.82,mL
